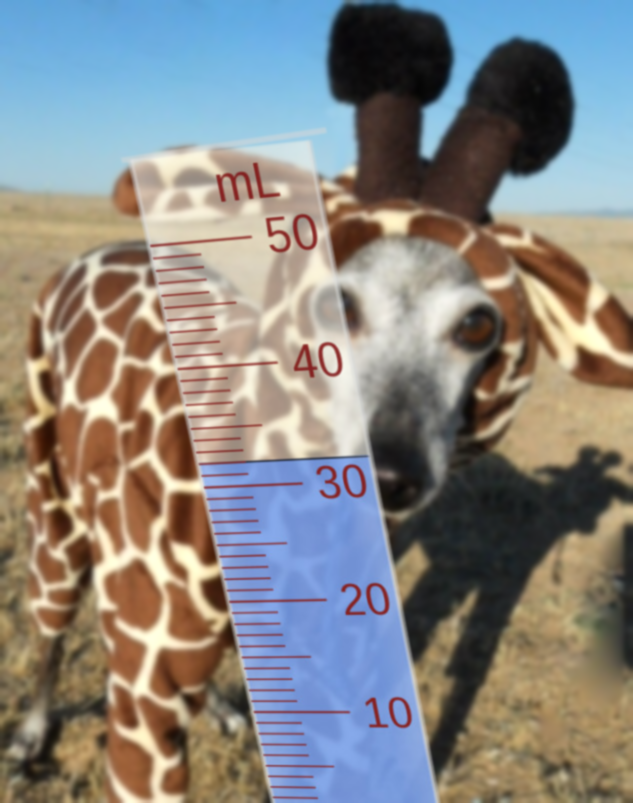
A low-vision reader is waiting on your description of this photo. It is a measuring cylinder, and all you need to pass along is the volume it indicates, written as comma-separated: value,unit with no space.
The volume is 32,mL
